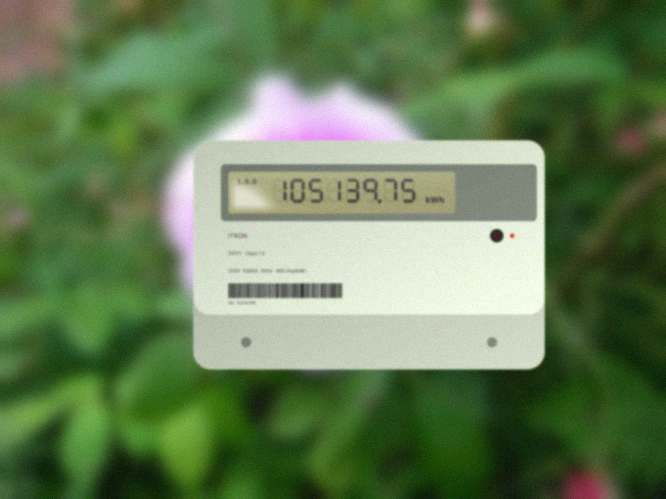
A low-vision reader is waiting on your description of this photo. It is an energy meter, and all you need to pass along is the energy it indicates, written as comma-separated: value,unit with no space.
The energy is 105139.75,kWh
